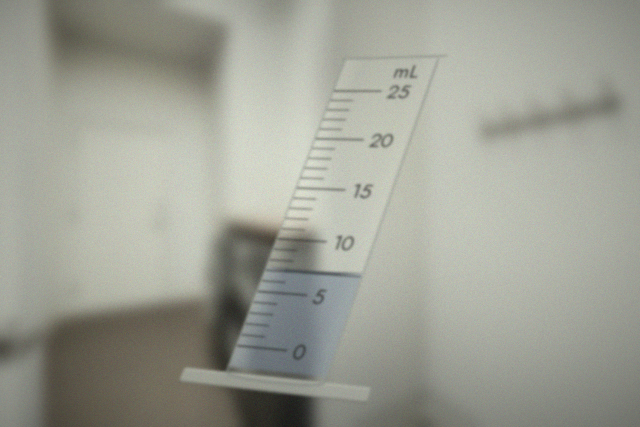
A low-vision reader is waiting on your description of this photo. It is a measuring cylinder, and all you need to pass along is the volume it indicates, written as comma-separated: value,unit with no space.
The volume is 7,mL
